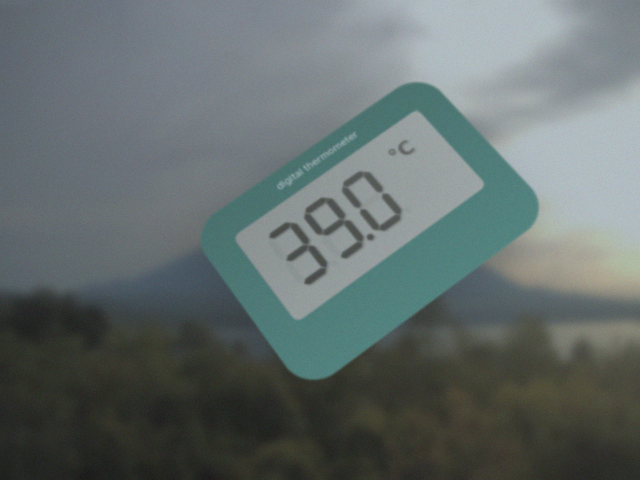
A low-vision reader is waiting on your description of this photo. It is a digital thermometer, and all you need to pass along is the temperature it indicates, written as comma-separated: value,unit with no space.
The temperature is 39.0,°C
